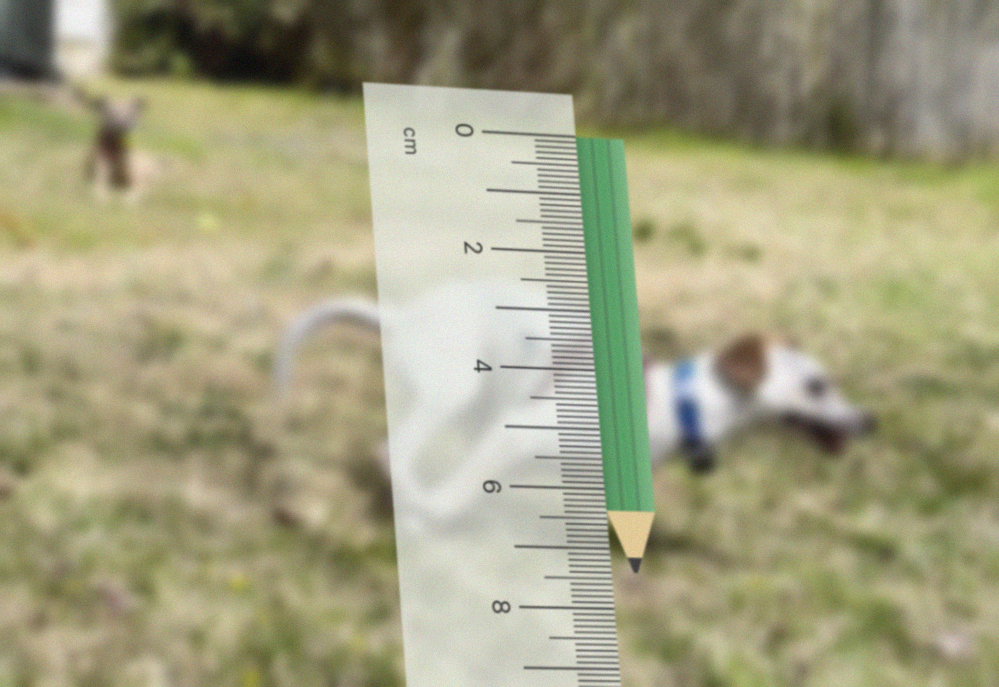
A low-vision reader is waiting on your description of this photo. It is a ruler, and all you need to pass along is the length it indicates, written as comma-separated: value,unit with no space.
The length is 7.4,cm
